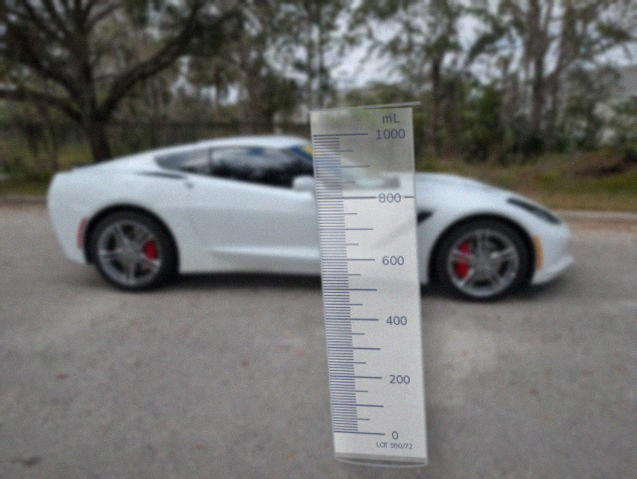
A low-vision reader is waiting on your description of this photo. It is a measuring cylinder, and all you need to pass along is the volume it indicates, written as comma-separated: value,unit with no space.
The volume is 800,mL
